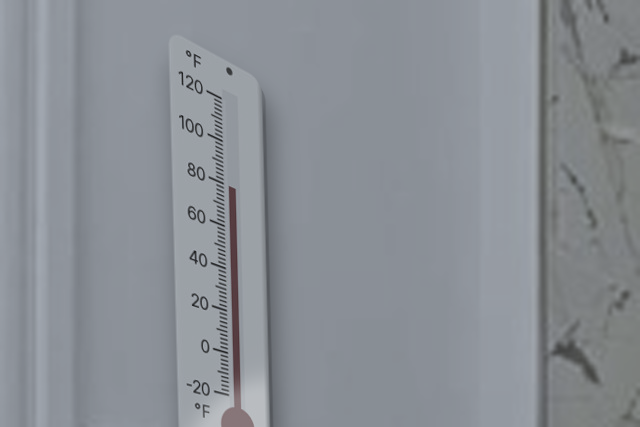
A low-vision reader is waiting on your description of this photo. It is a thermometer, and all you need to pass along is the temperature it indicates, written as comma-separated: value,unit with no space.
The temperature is 80,°F
